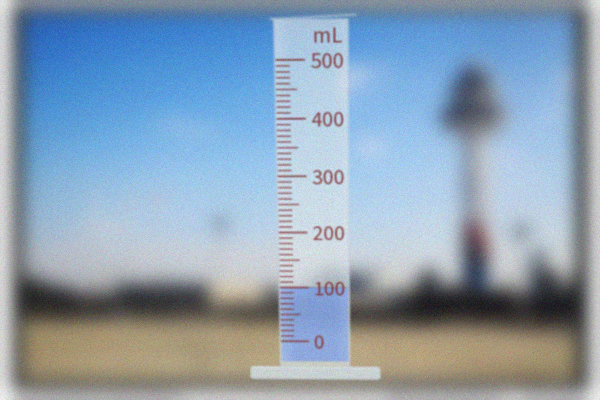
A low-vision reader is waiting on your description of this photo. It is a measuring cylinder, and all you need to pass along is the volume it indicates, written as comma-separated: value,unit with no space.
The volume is 100,mL
